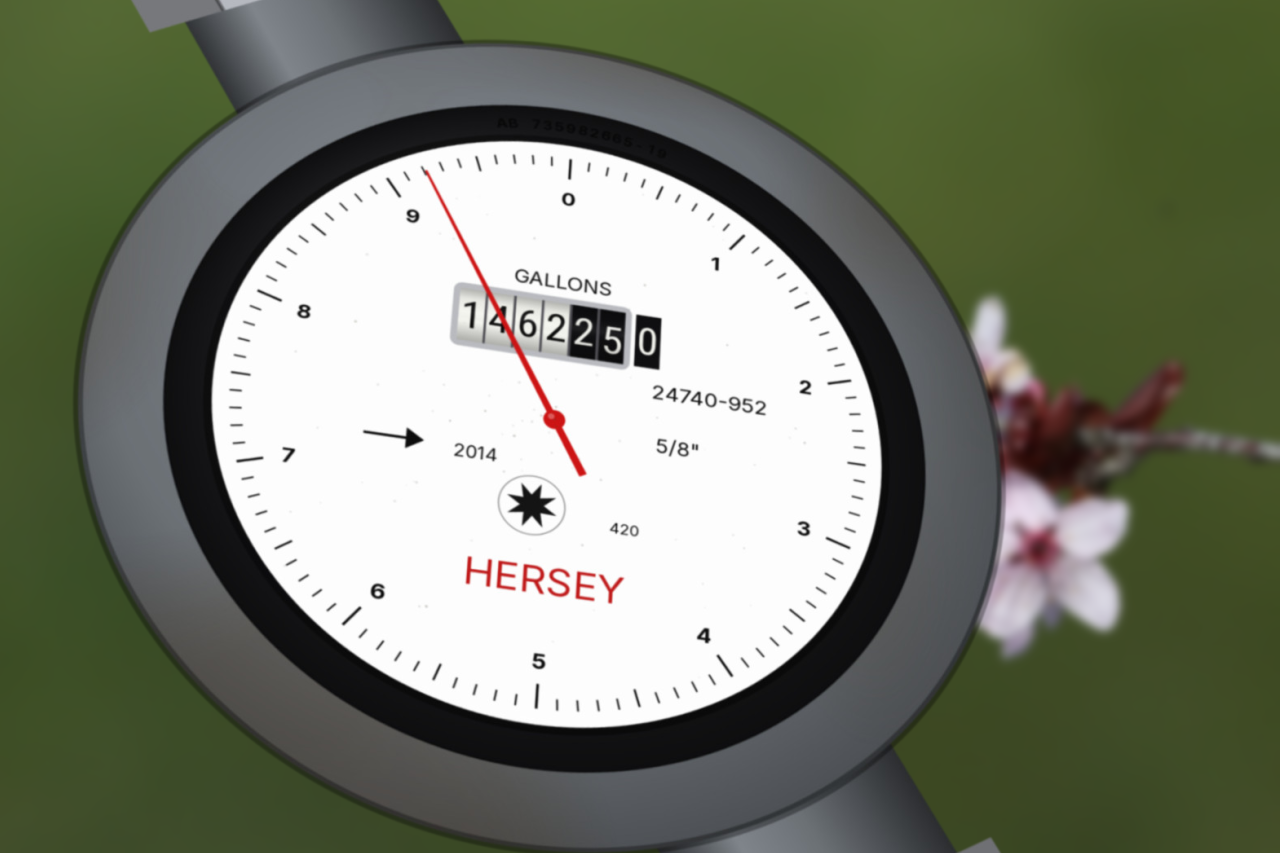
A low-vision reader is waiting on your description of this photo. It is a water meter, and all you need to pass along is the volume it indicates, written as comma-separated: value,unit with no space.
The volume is 1462249.2,gal
